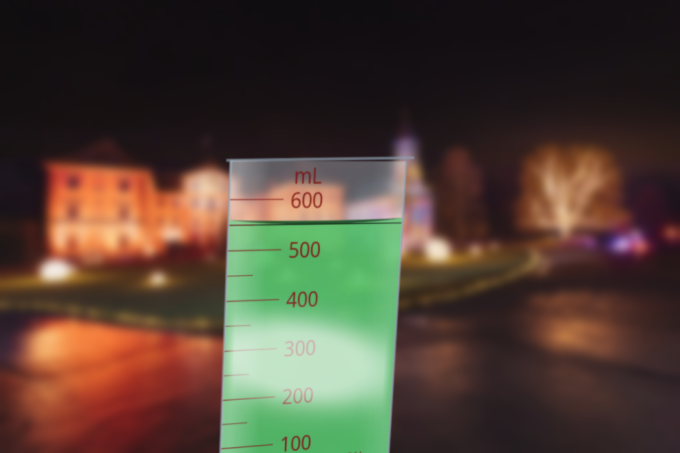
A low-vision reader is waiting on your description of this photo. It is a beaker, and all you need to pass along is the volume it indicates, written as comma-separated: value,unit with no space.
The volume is 550,mL
